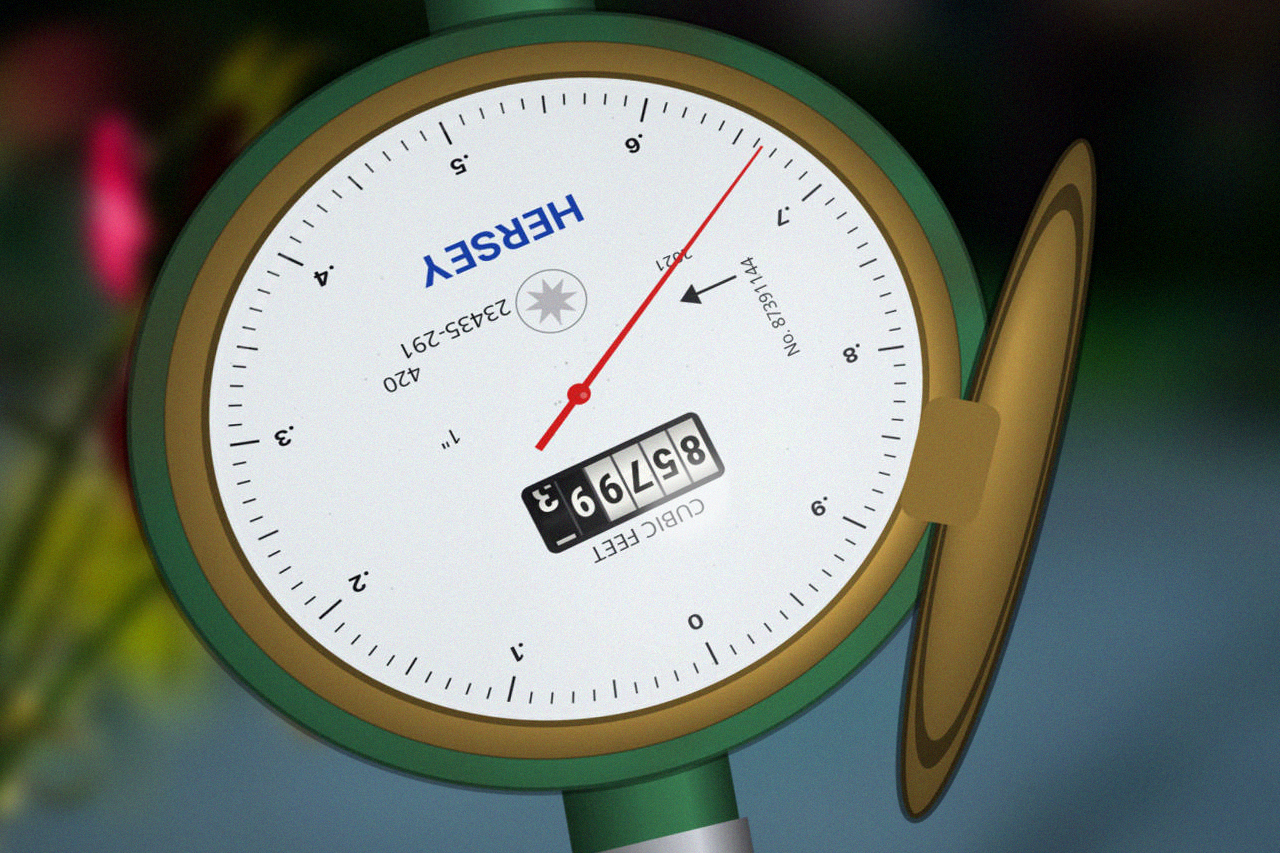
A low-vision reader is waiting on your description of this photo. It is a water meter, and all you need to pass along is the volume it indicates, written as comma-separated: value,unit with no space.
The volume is 857992.66,ft³
